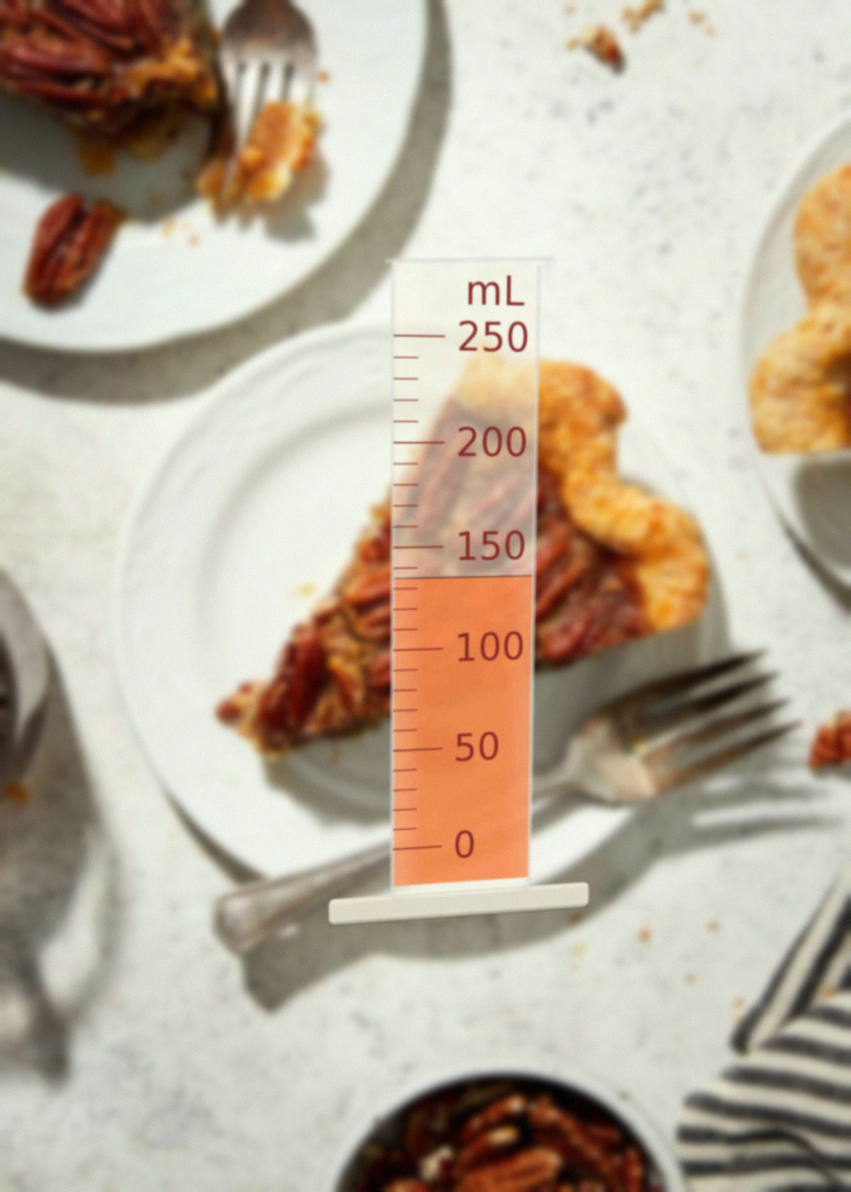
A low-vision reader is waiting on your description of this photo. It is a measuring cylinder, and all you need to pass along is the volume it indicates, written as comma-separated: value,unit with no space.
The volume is 135,mL
